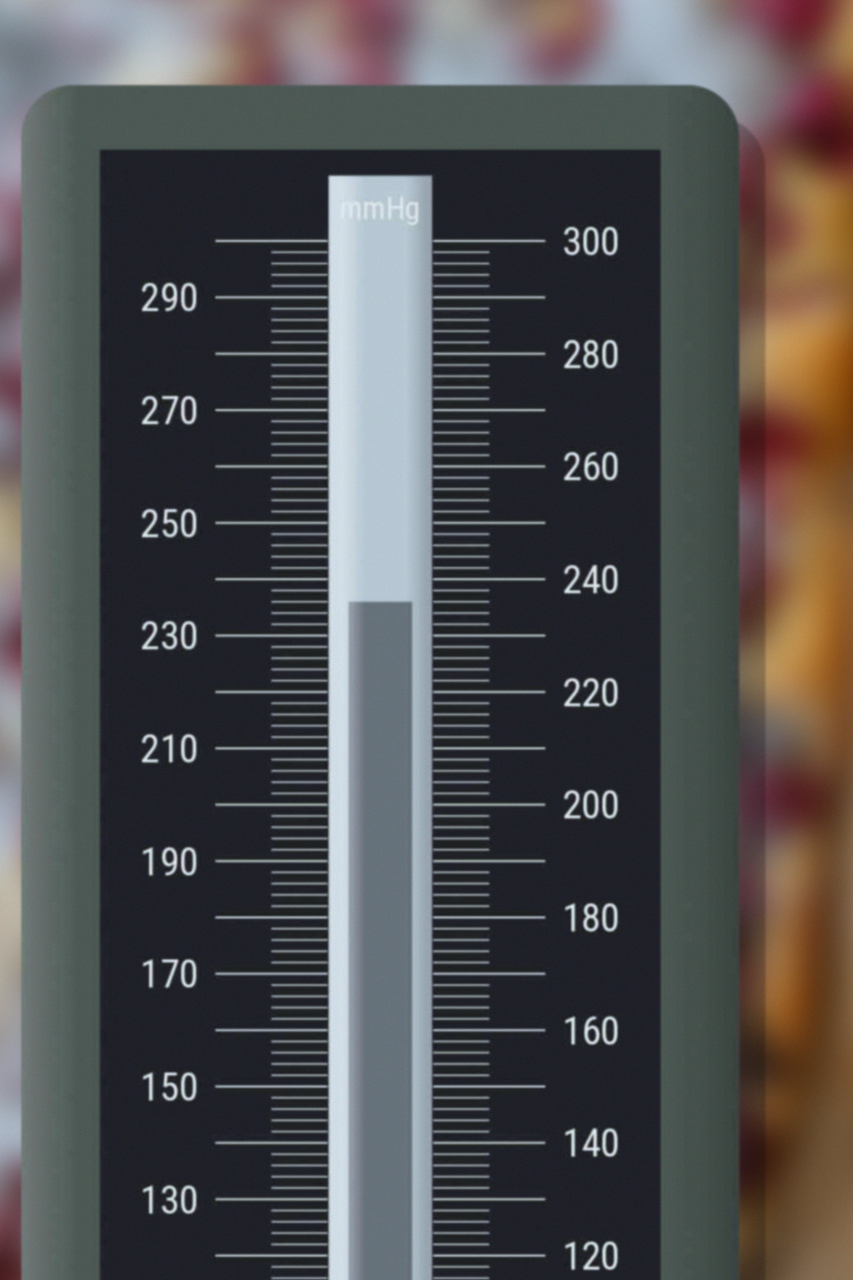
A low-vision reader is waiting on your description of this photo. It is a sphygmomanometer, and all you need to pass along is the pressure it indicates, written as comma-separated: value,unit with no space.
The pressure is 236,mmHg
